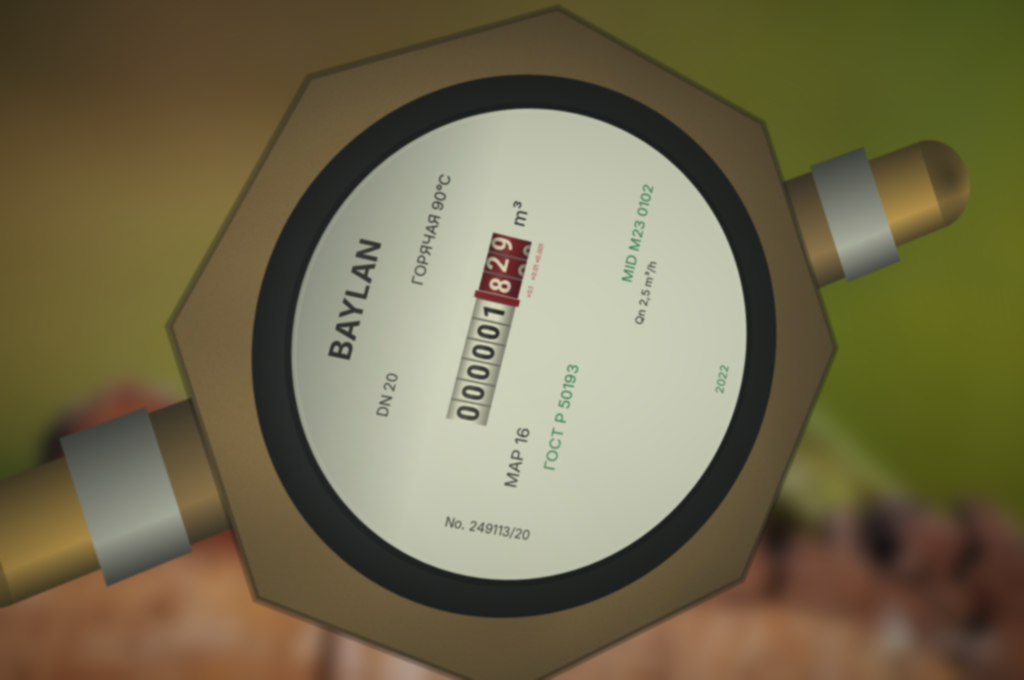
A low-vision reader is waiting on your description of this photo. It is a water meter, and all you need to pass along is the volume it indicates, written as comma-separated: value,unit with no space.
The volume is 1.829,m³
